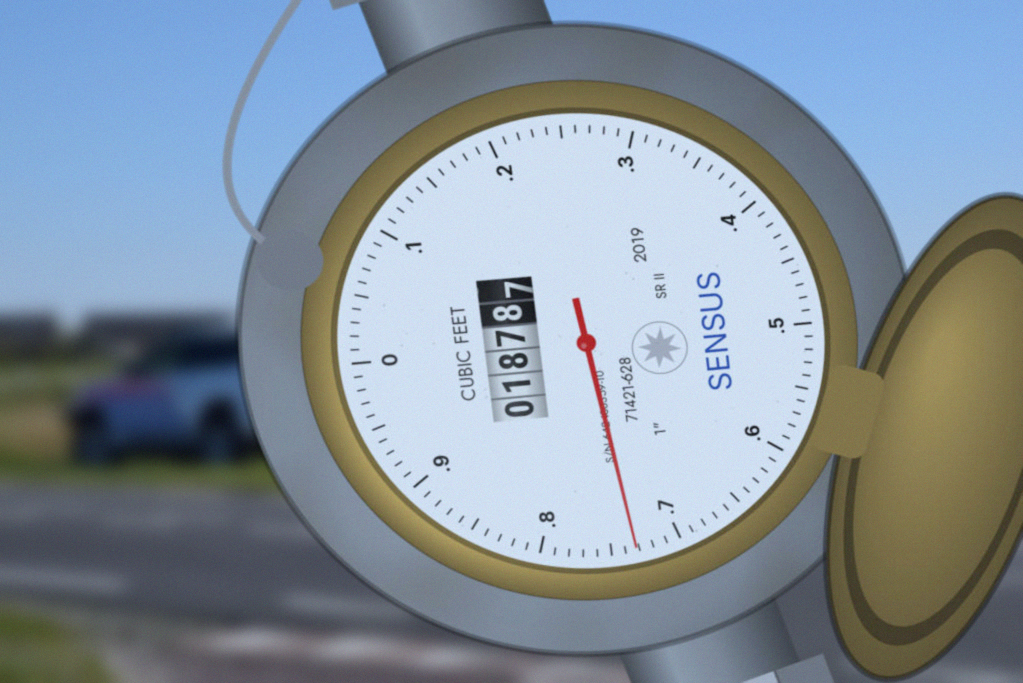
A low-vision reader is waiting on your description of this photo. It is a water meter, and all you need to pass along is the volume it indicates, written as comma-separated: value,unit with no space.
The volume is 18786.73,ft³
